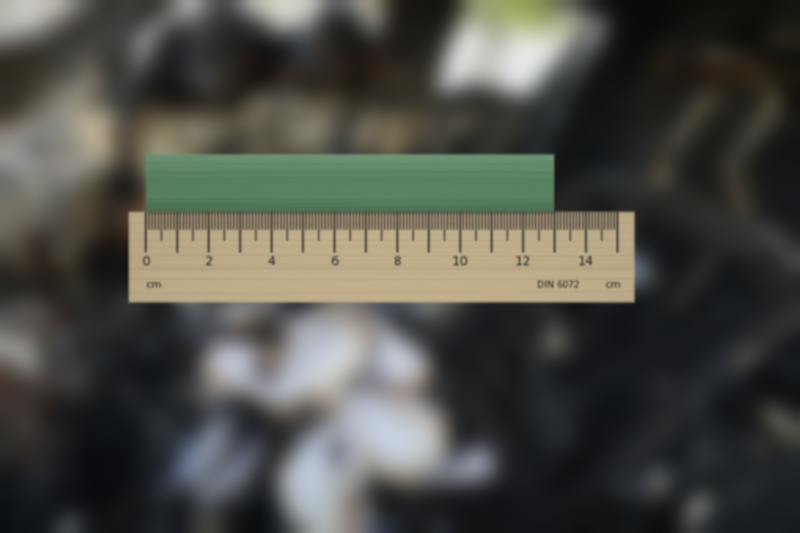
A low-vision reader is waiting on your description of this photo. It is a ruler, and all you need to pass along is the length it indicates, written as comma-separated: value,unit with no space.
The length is 13,cm
